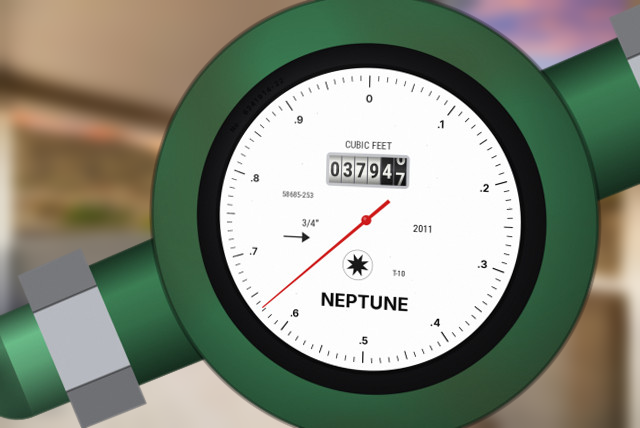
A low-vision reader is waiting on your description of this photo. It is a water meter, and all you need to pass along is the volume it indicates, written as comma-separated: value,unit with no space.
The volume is 37946.63,ft³
